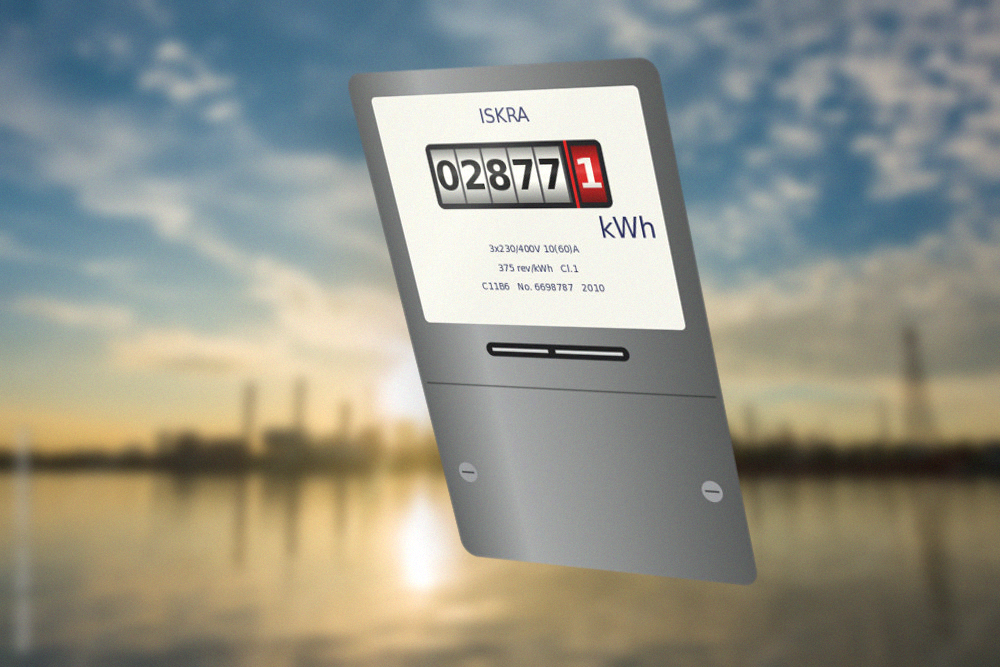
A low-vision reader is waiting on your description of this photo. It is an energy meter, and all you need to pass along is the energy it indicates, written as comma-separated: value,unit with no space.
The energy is 2877.1,kWh
